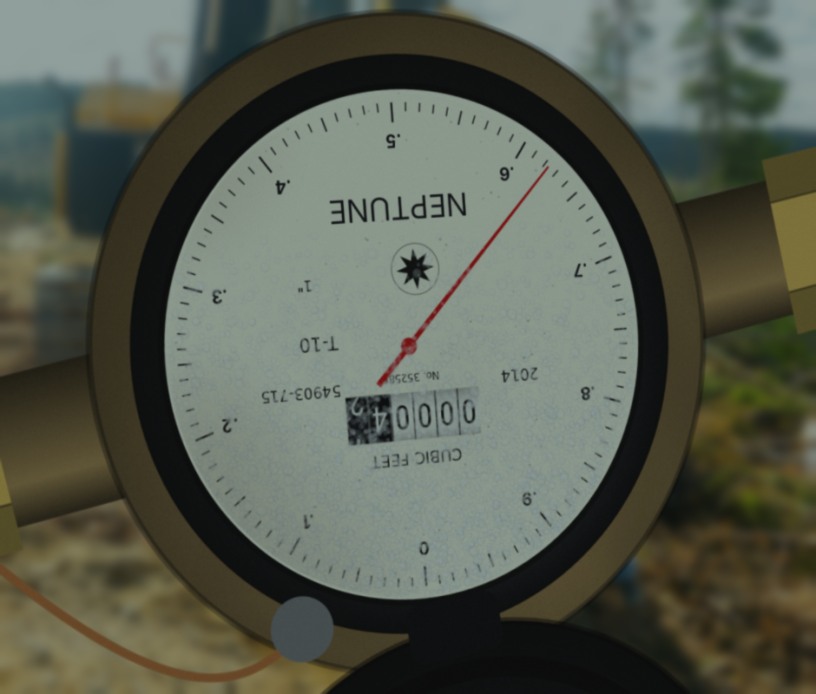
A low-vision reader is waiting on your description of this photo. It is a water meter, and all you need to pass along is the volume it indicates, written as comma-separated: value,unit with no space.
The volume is 41.62,ft³
